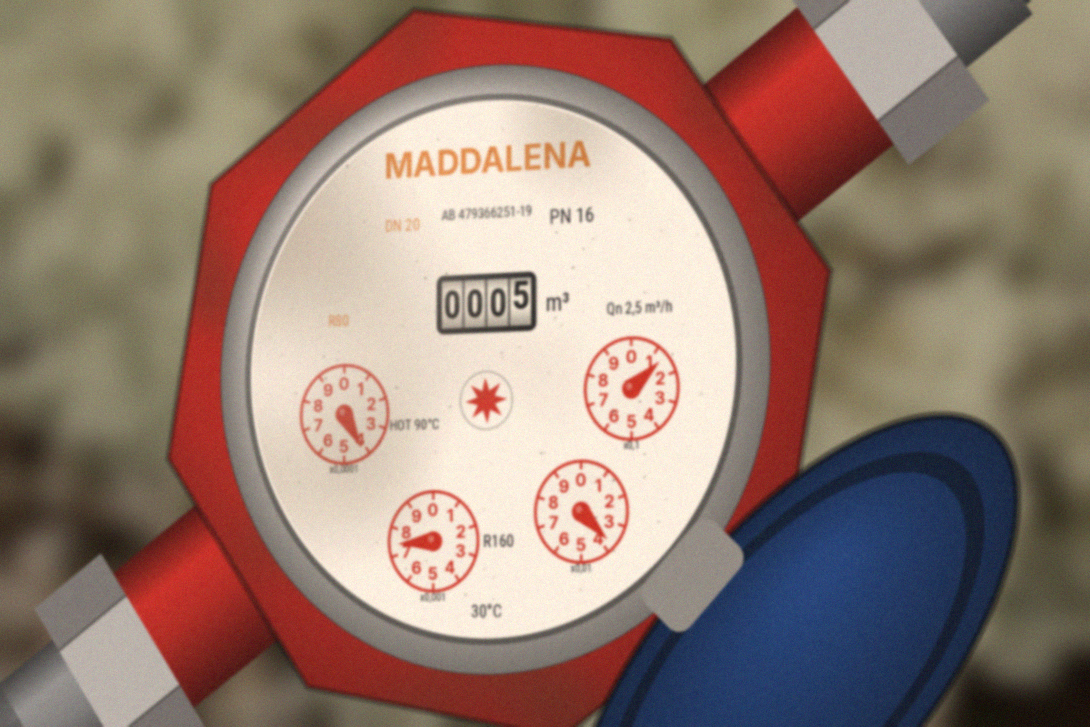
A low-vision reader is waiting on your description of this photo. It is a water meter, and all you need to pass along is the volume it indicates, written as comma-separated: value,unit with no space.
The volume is 5.1374,m³
